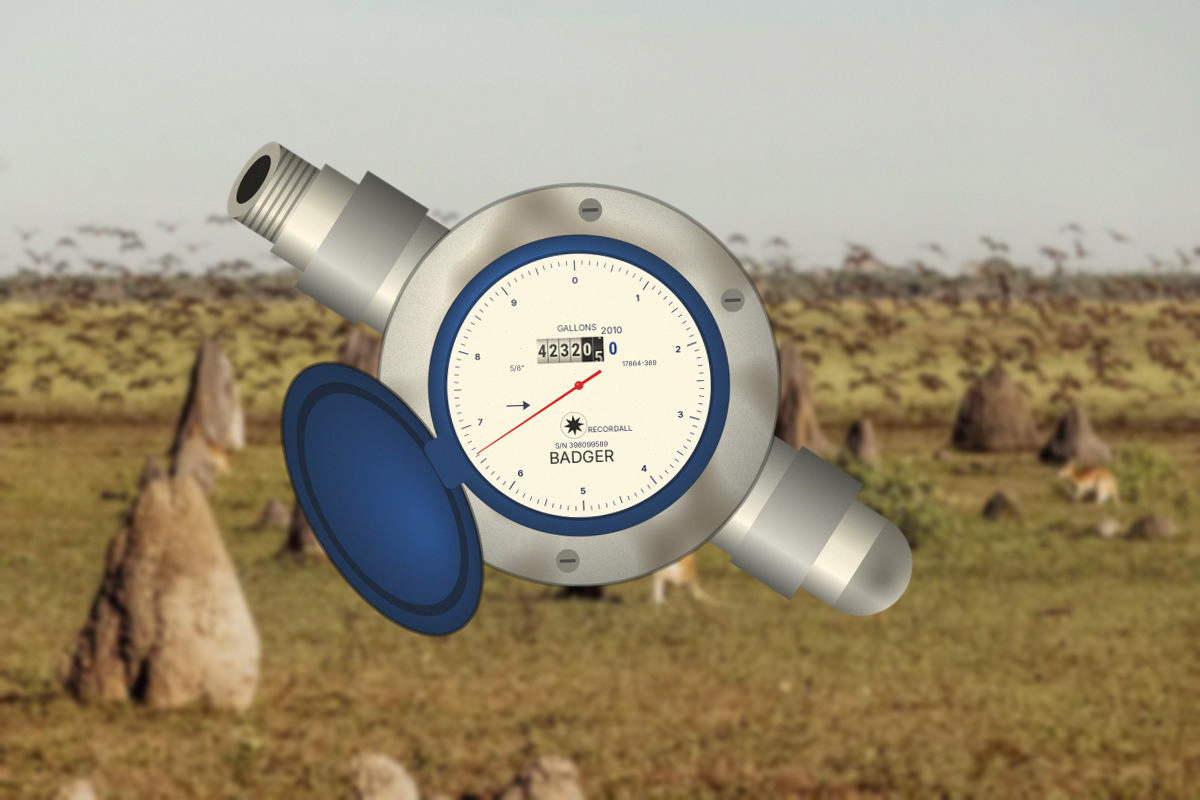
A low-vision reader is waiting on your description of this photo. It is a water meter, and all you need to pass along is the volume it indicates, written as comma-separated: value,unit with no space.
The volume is 4232046.6,gal
